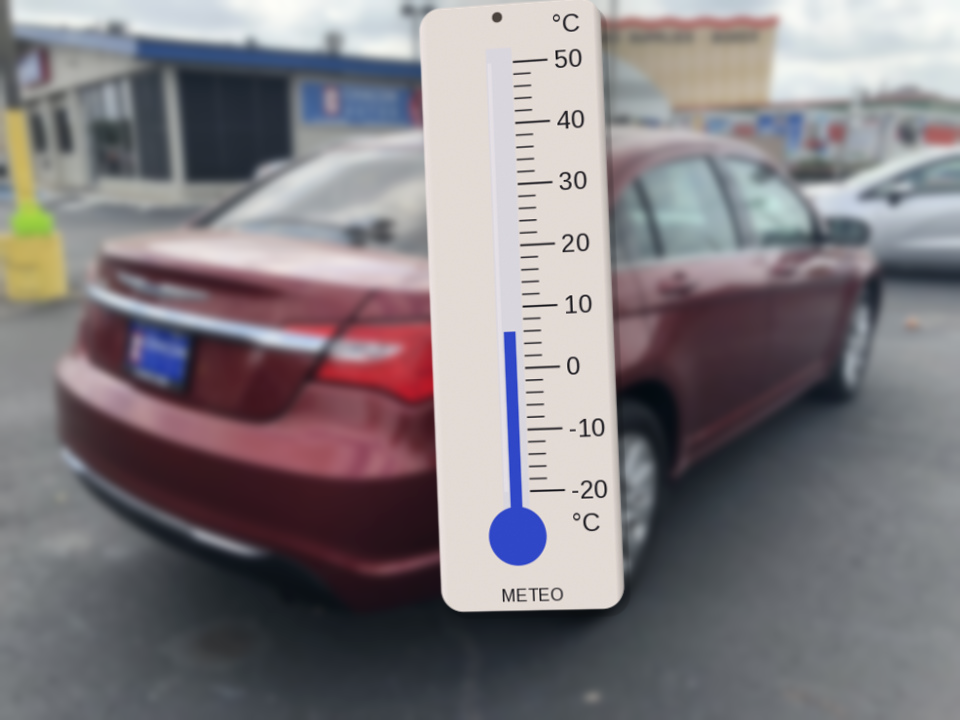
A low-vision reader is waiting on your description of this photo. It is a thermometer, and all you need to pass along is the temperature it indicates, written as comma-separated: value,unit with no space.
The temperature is 6,°C
